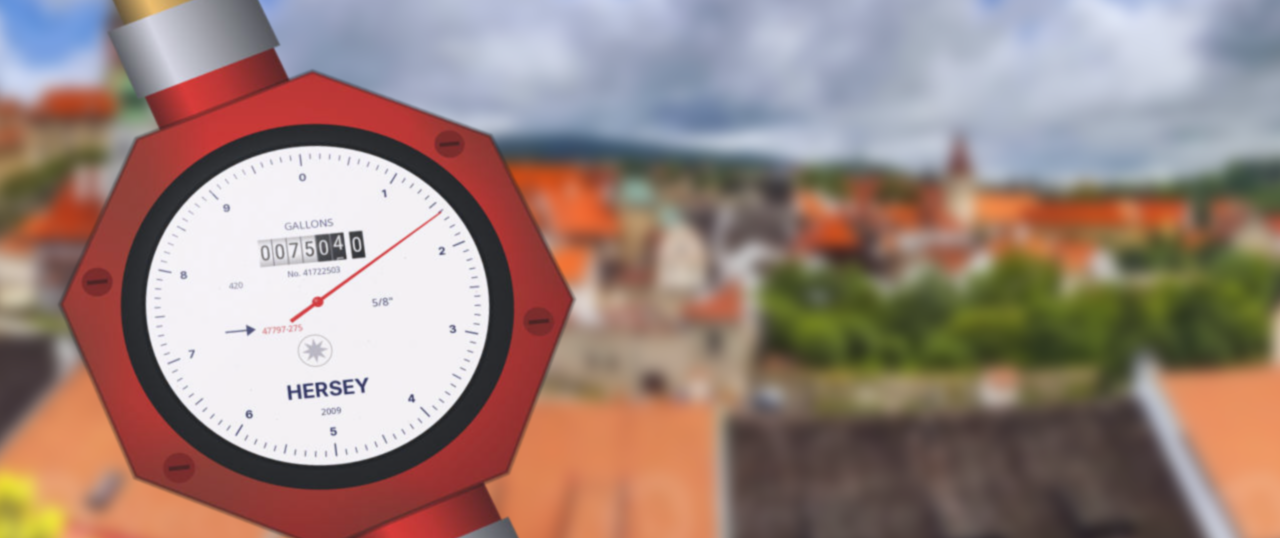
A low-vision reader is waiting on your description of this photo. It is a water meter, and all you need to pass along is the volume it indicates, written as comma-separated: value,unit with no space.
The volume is 75041.6,gal
